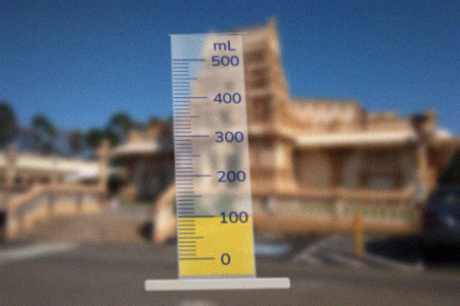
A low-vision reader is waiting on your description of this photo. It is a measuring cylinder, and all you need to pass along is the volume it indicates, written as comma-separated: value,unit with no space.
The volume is 100,mL
